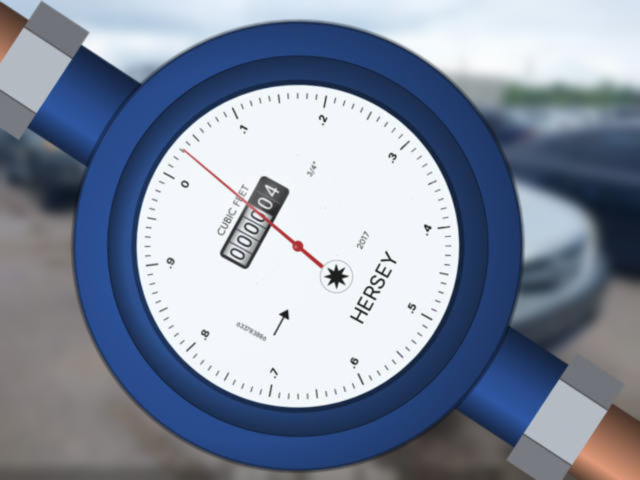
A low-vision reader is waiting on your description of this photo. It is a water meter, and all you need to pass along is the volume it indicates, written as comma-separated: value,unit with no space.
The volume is 4.03,ft³
